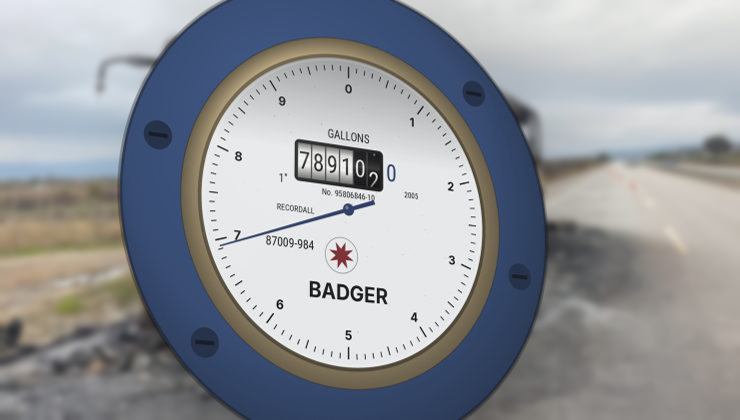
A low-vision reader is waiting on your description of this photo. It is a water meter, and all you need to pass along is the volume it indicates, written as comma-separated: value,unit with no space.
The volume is 7891016.9,gal
